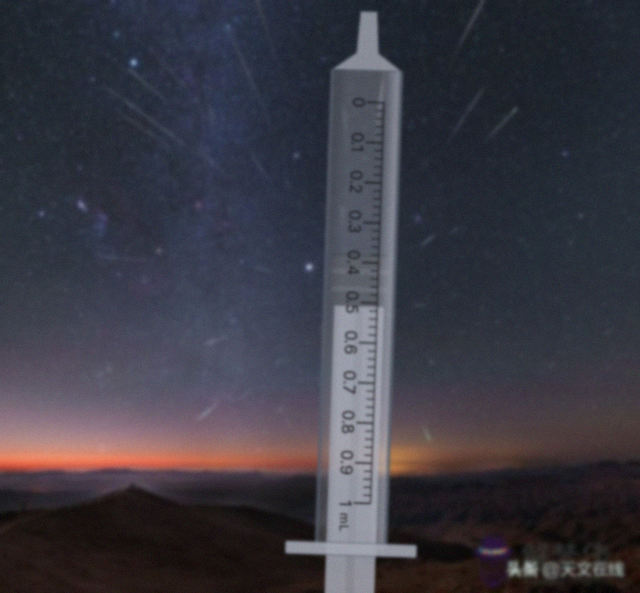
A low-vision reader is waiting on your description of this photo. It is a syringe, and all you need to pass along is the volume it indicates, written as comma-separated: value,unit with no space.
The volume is 0.38,mL
